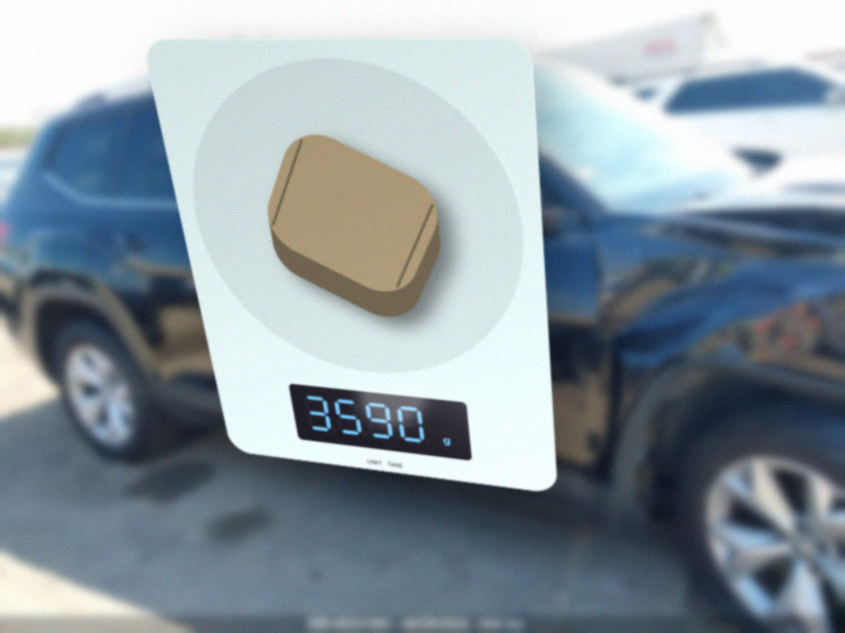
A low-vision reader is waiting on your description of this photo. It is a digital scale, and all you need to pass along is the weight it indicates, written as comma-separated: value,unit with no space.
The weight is 3590,g
